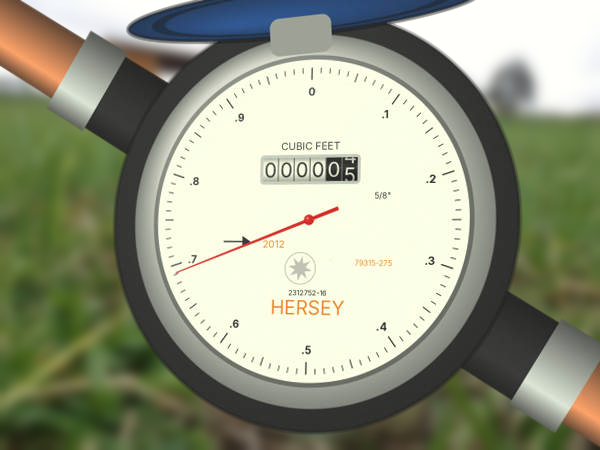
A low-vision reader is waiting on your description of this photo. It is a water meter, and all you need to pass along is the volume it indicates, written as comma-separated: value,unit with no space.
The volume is 4.69,ft³
